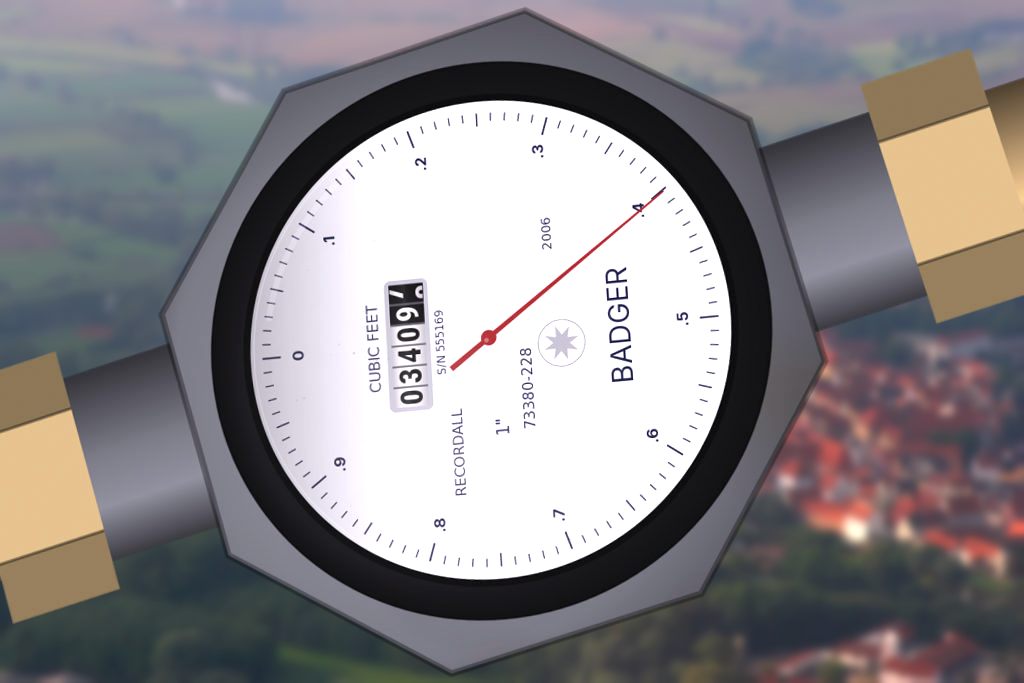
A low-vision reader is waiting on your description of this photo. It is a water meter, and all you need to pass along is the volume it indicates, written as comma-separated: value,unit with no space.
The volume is 34097.40,ft³
